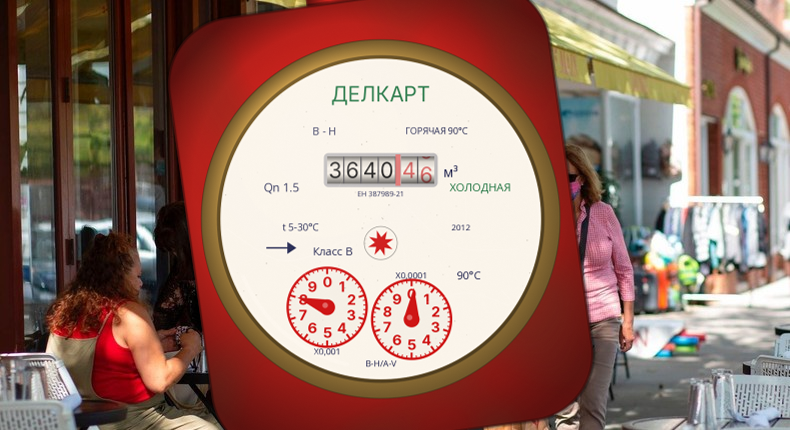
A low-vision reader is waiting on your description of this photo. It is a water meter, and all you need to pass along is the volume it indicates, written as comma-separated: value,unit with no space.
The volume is 3640.4580,m³
